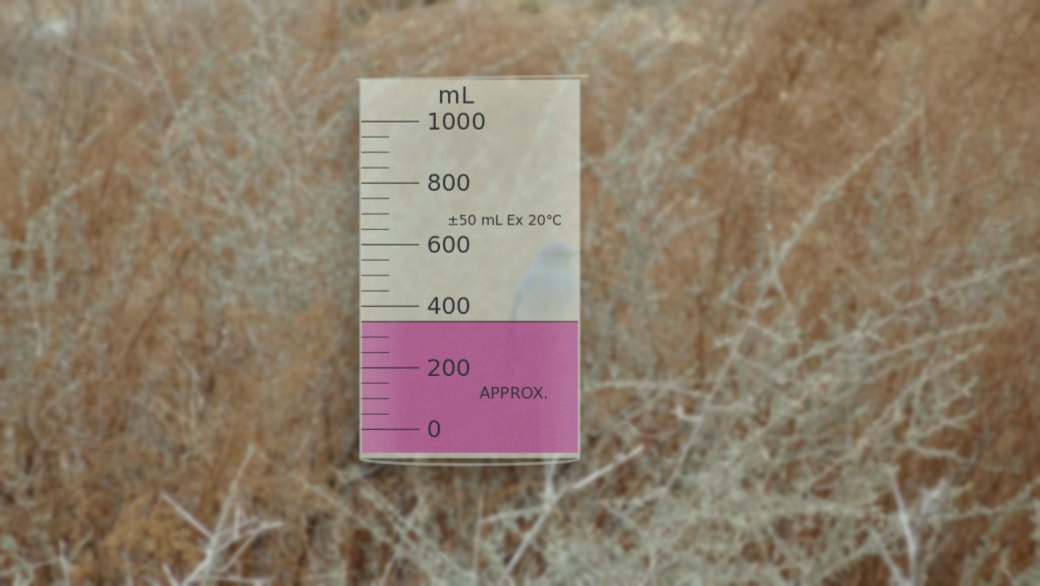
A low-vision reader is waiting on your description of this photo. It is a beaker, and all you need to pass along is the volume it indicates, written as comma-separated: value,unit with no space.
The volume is 350,mL
